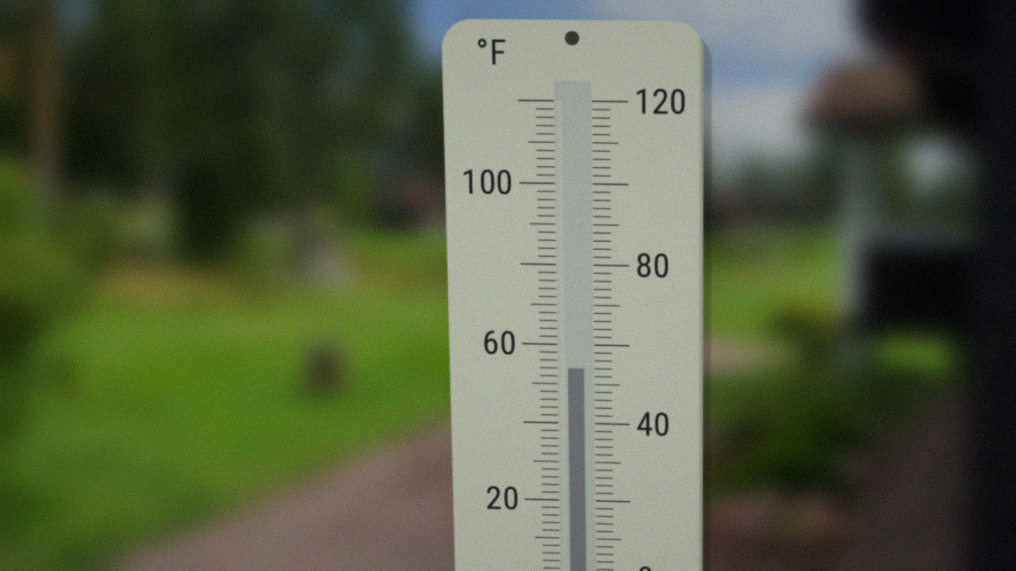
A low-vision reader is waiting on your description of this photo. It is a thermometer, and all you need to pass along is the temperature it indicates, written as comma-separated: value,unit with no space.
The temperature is 54,°F
